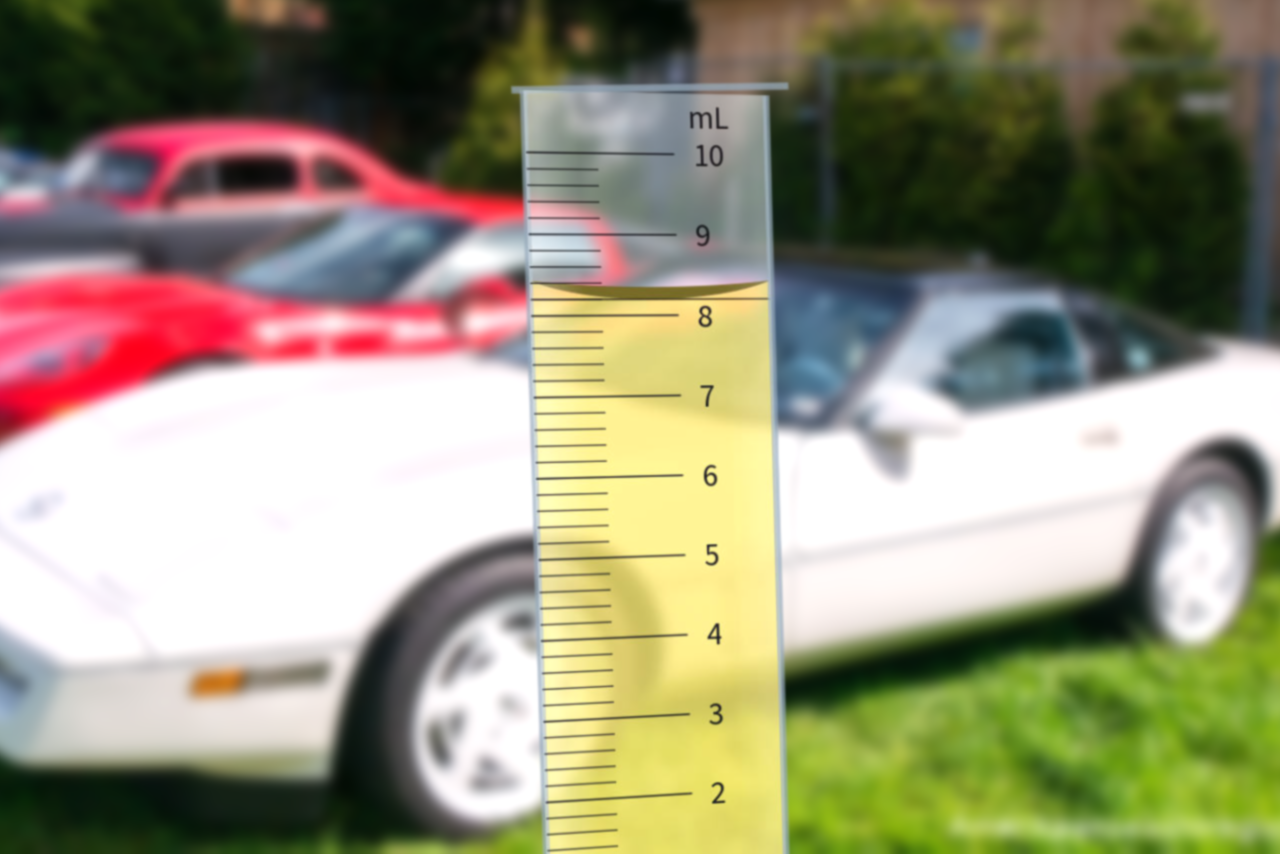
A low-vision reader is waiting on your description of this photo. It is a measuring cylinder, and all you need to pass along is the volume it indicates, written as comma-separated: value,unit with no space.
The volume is 8.2,mL
